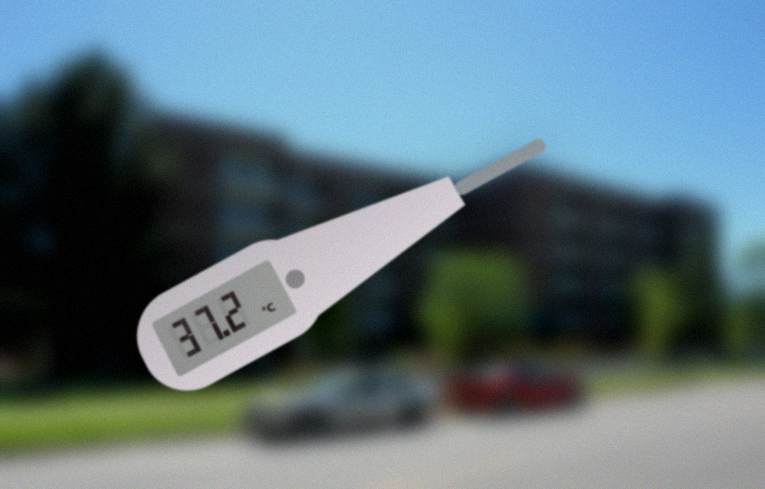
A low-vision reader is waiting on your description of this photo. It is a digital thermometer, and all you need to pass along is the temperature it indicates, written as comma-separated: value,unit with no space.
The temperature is 37.2,°C
